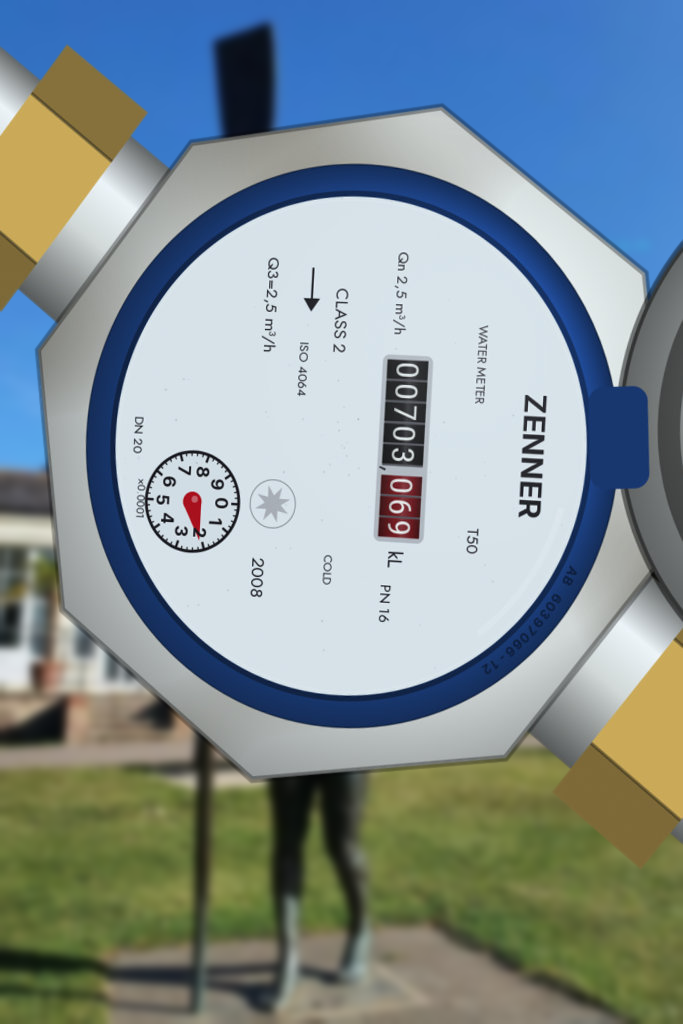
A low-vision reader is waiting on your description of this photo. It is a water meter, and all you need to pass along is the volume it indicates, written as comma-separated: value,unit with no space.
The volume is 703.0692,kL
